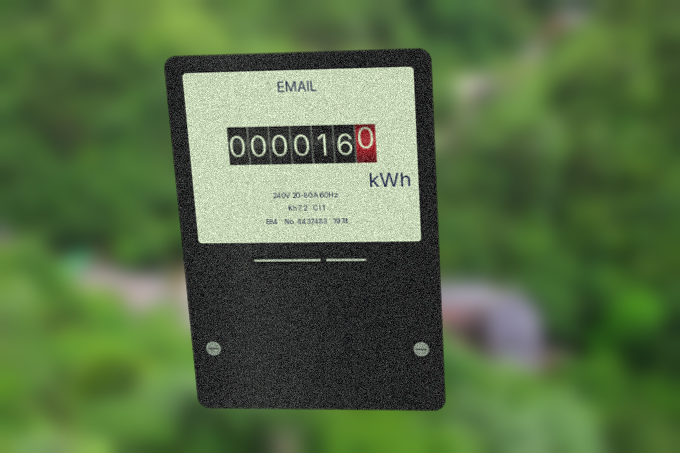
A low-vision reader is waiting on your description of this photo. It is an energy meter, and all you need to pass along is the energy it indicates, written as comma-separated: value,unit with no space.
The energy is 16.0,kWh
